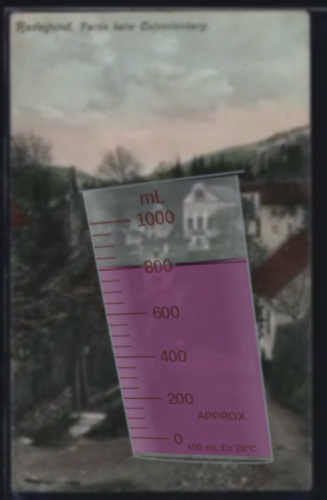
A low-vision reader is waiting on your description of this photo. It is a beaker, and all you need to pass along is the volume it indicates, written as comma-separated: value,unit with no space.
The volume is 800,mL
